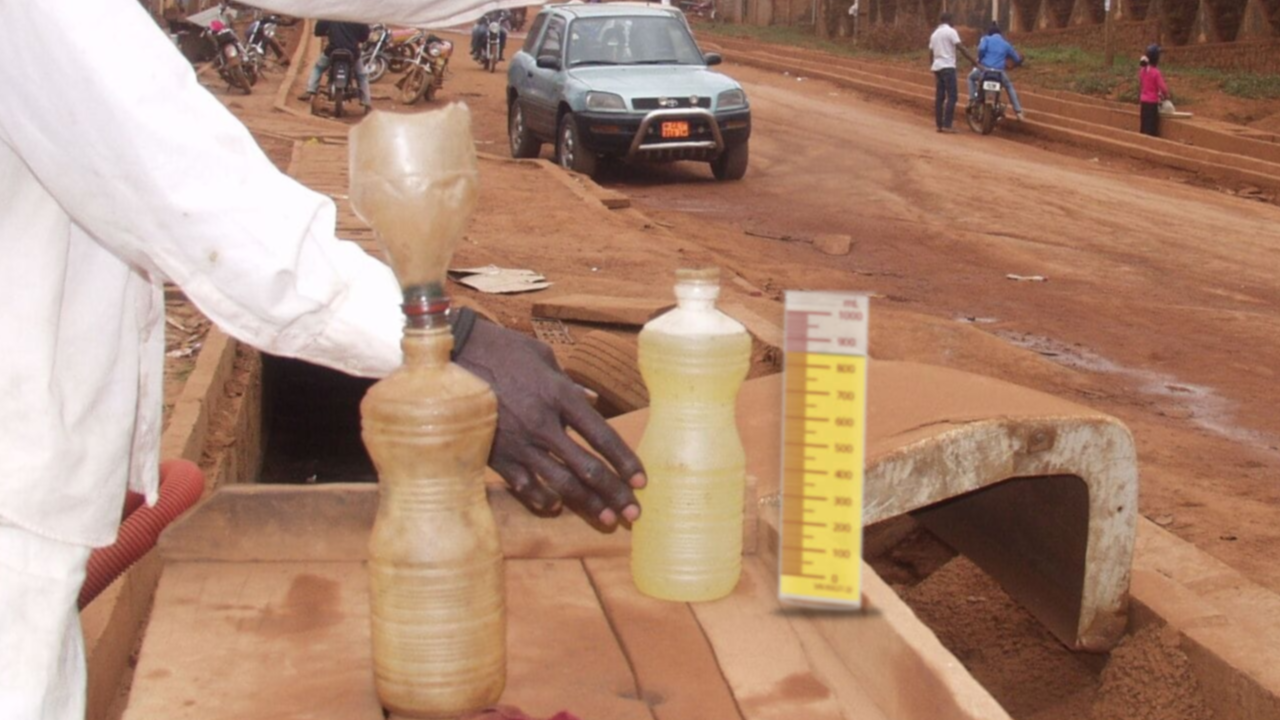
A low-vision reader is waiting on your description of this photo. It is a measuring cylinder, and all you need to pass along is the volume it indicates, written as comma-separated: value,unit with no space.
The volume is 850,mL
